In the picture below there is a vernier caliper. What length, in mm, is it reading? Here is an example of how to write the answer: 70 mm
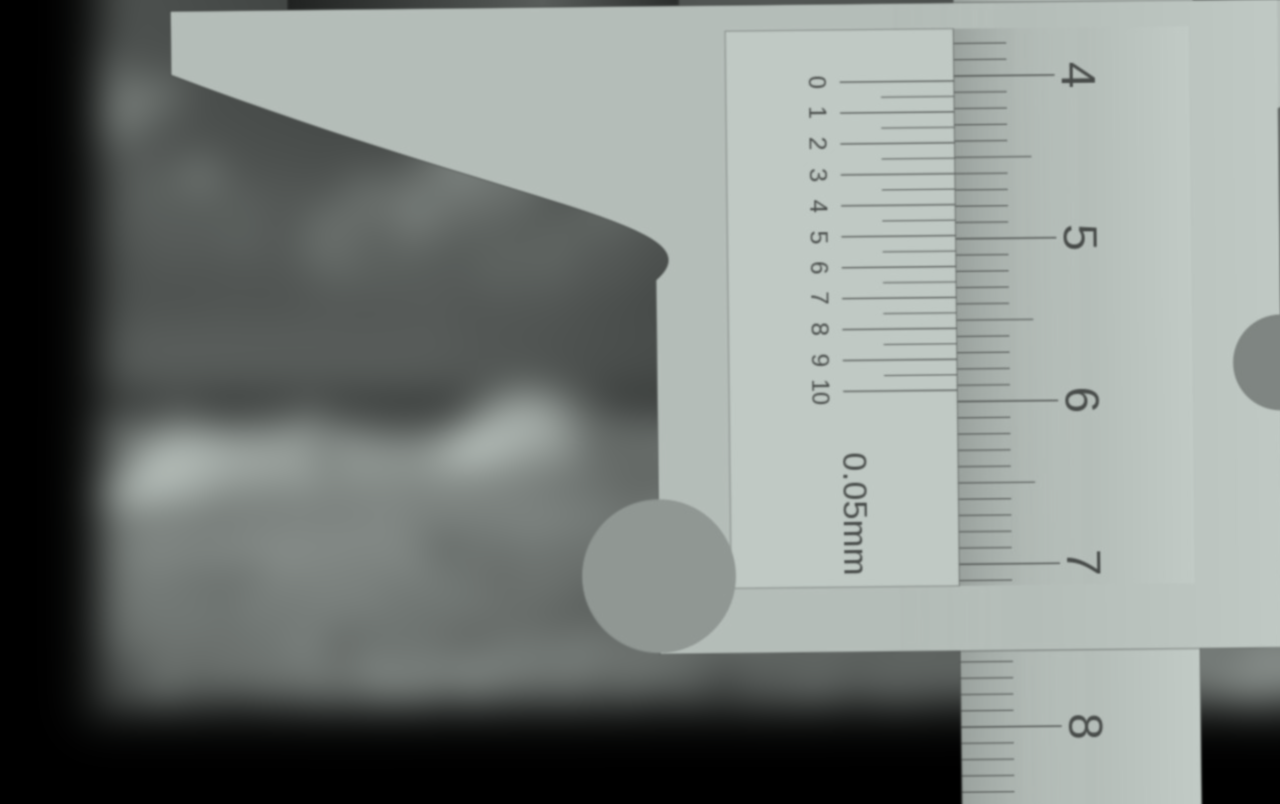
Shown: 40.3 mm
